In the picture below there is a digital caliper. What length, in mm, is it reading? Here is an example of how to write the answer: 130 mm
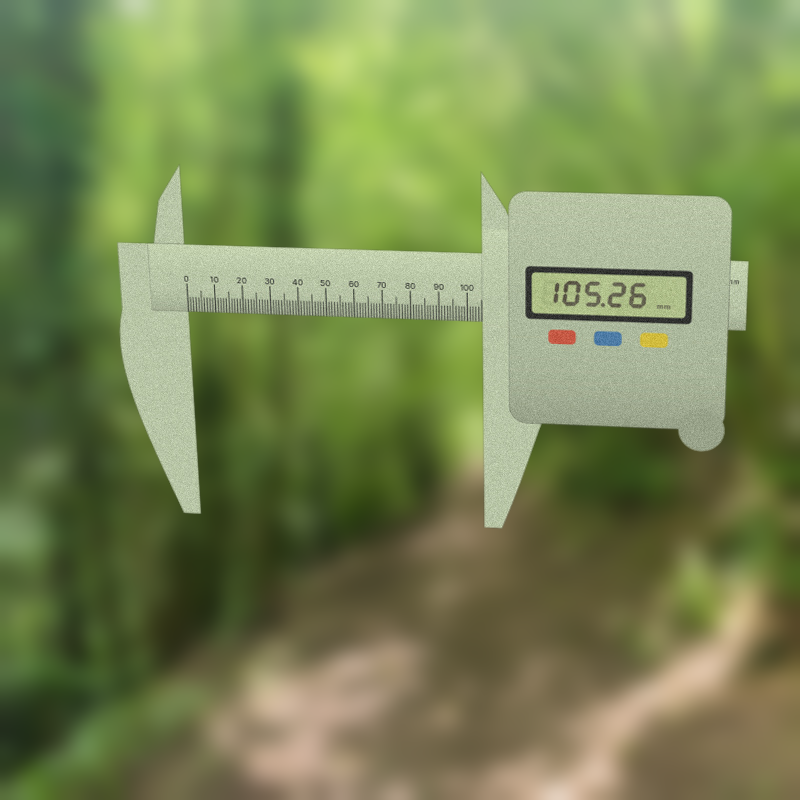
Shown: 105.26 mm
